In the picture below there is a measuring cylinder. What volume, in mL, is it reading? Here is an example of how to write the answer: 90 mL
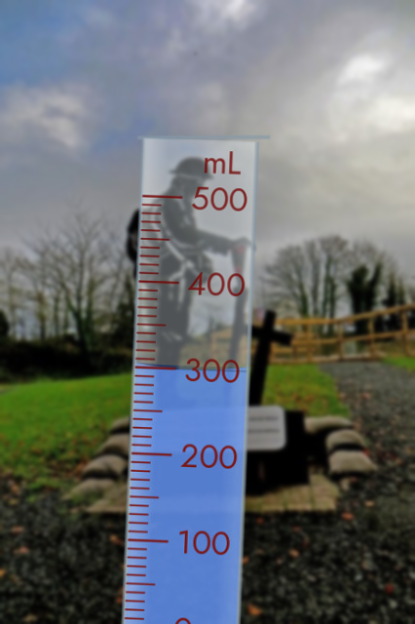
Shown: 300 mL
